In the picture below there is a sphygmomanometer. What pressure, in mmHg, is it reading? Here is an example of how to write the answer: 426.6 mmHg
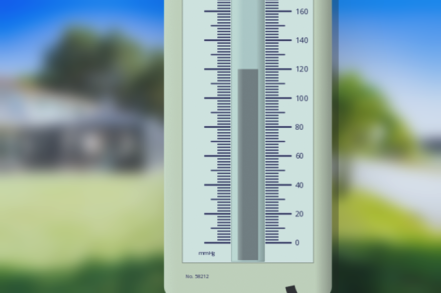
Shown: 120 mmHg
